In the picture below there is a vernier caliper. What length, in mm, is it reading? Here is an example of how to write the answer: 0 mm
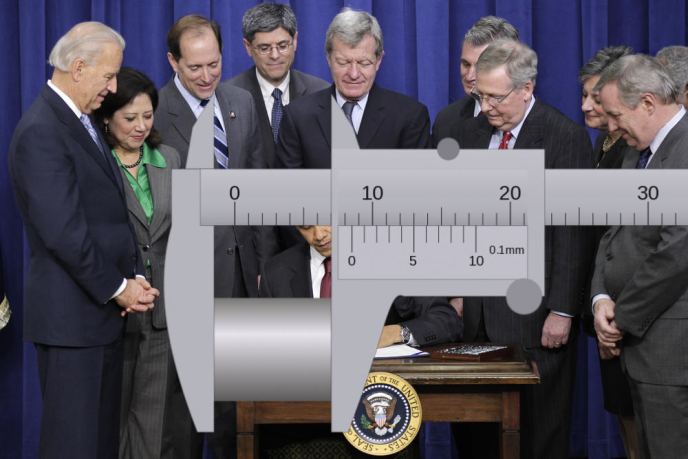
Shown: 8.5 mm
